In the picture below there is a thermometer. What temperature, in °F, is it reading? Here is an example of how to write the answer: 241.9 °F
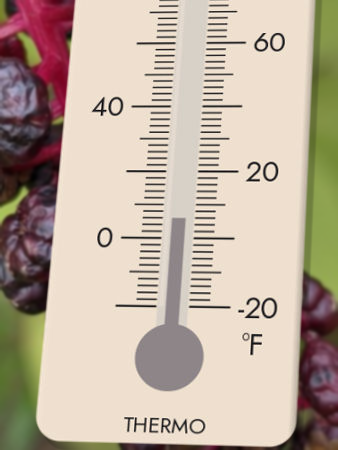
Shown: 6 °F
